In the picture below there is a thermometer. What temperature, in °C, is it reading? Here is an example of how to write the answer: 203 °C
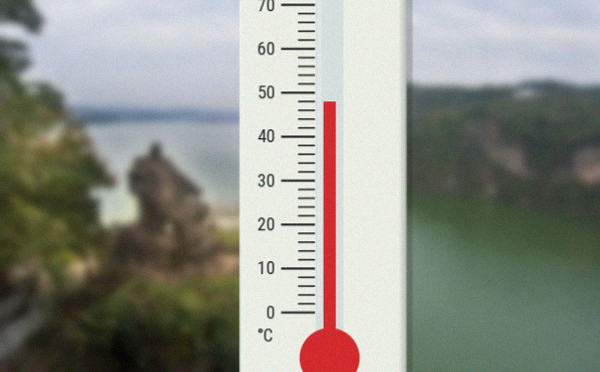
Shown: 48 °C
